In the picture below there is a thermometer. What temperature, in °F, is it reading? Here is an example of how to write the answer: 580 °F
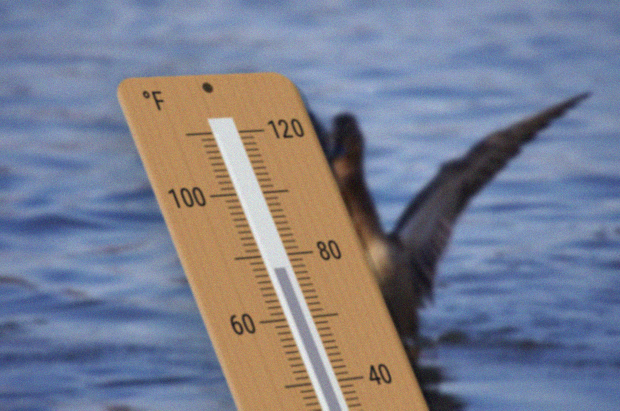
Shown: 76 °F
